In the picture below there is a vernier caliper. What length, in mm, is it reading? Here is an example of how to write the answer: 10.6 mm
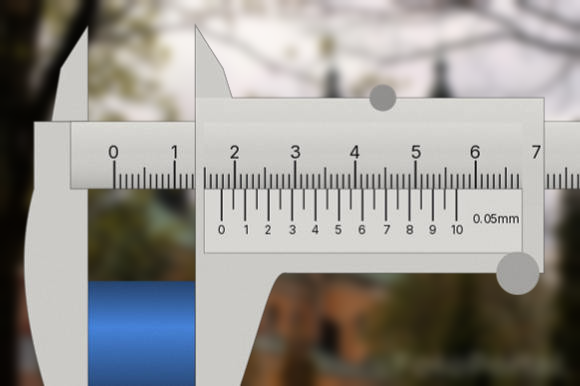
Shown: 17.8 mm
